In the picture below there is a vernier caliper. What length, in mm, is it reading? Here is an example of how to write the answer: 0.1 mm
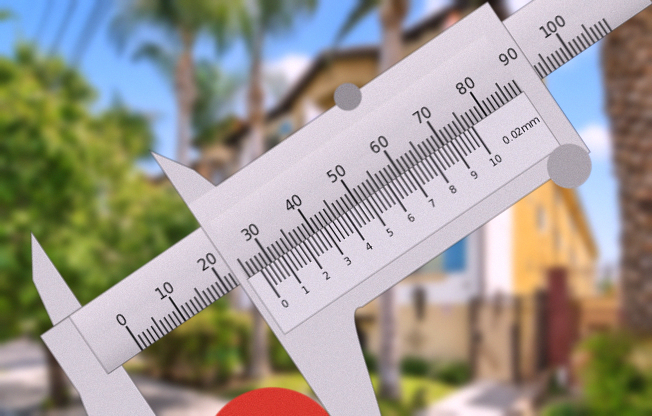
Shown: 27.5 mm
